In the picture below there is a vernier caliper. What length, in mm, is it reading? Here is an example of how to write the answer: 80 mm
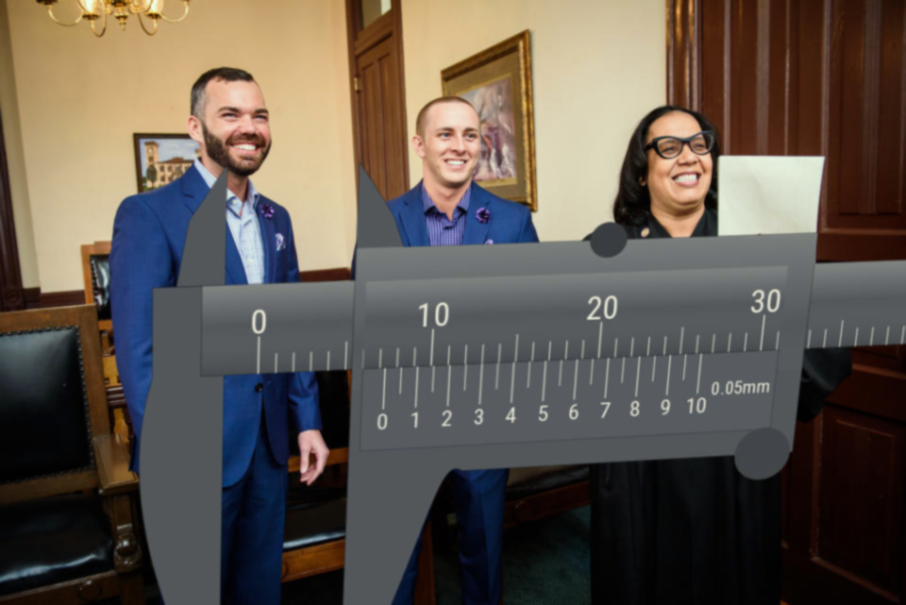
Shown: 7.3 mm
